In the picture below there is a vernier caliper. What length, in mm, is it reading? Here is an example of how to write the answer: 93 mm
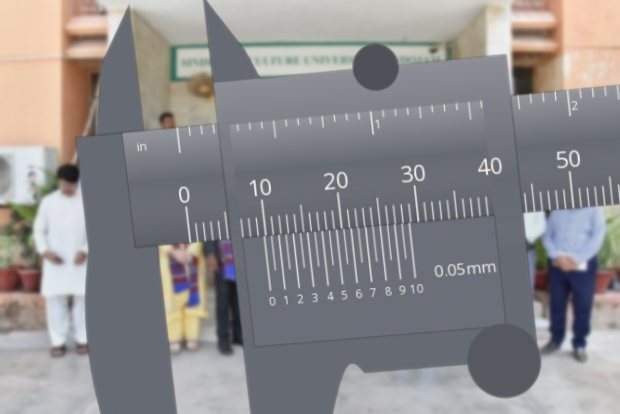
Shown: 9.8 mm
